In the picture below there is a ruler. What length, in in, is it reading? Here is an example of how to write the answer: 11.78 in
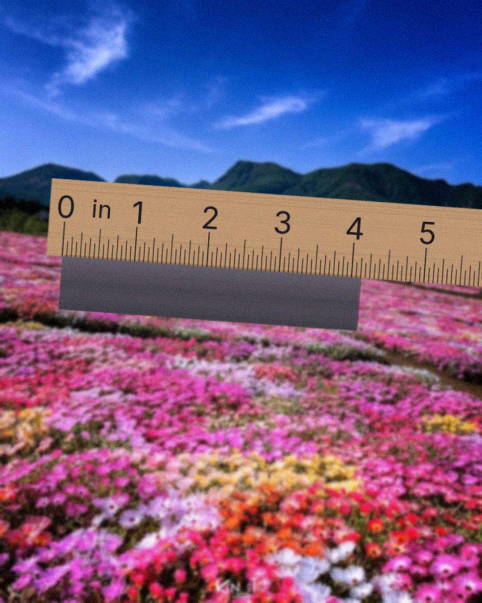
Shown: 4.125 in
